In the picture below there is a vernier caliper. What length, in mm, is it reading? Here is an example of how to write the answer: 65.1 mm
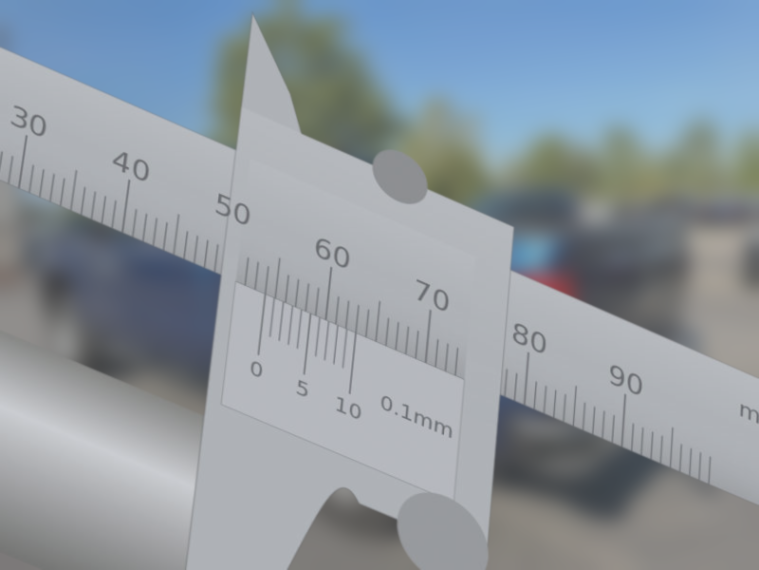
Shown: 54.0 mm
